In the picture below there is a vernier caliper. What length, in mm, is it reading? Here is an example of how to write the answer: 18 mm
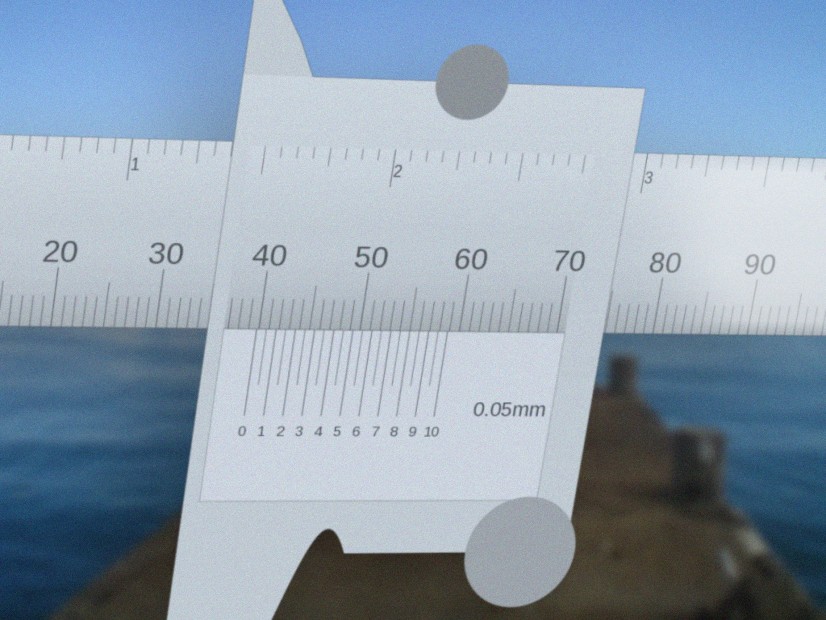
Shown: 39.8 mm
